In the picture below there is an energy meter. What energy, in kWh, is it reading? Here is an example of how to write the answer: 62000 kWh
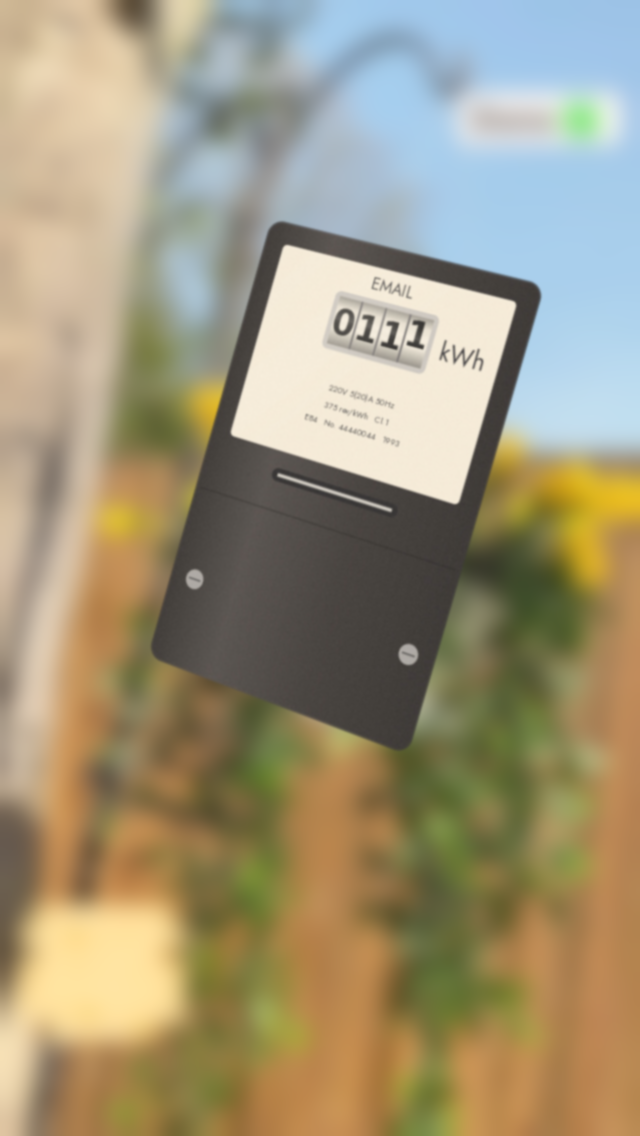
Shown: 111 kWh
